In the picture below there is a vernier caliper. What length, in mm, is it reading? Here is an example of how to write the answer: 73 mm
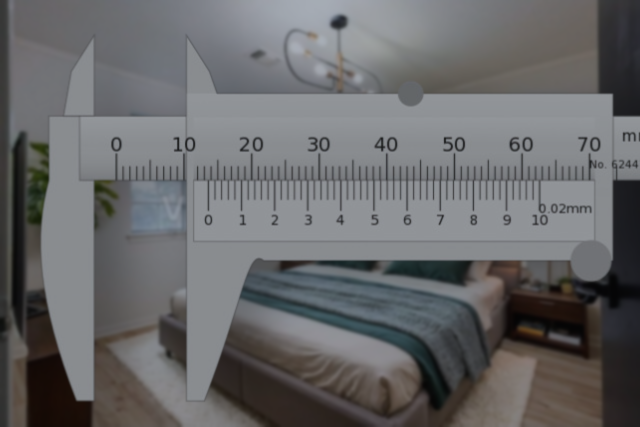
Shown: 13.6 mm
